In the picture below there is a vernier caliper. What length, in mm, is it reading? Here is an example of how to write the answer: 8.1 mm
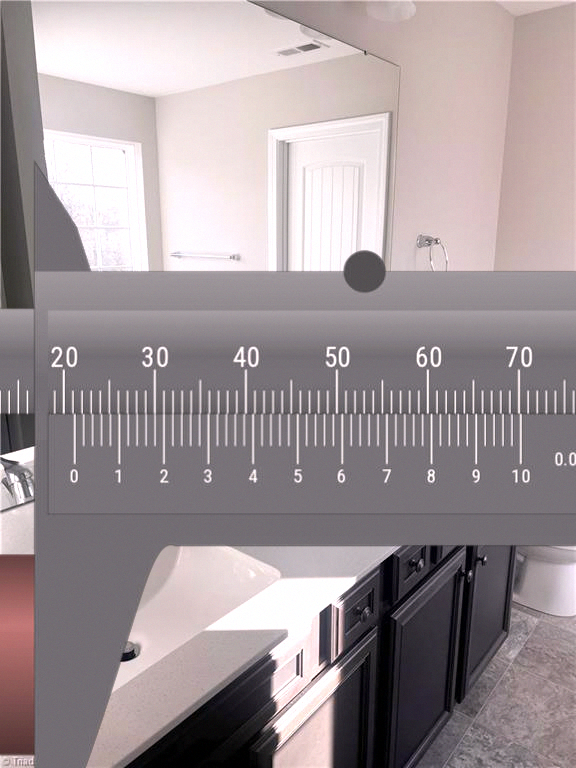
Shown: 21.2 mm
